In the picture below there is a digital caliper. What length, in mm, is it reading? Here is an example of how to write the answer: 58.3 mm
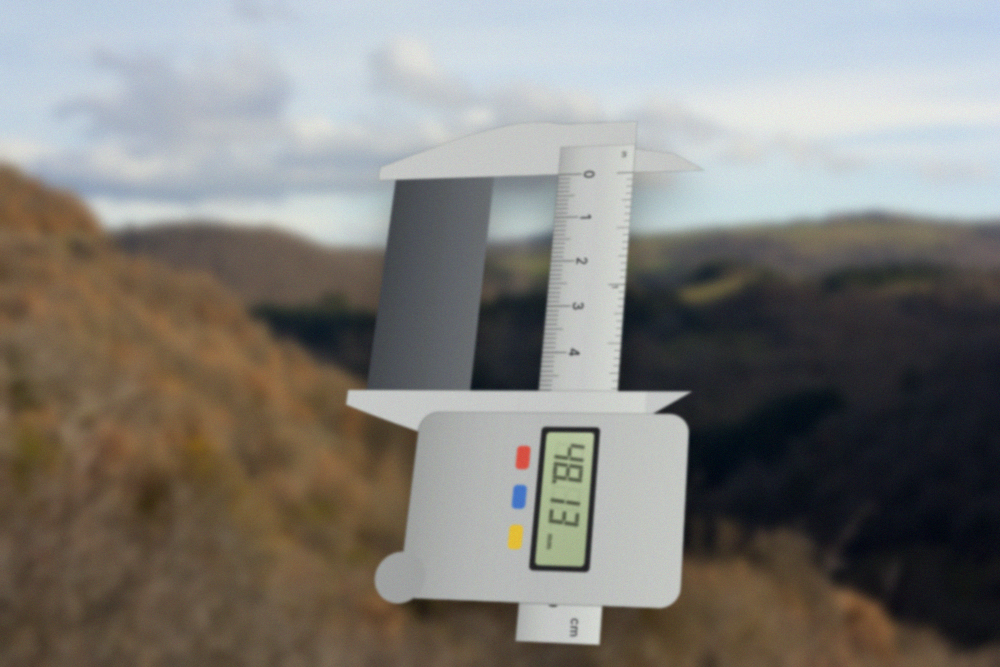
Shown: 48.13 mm
